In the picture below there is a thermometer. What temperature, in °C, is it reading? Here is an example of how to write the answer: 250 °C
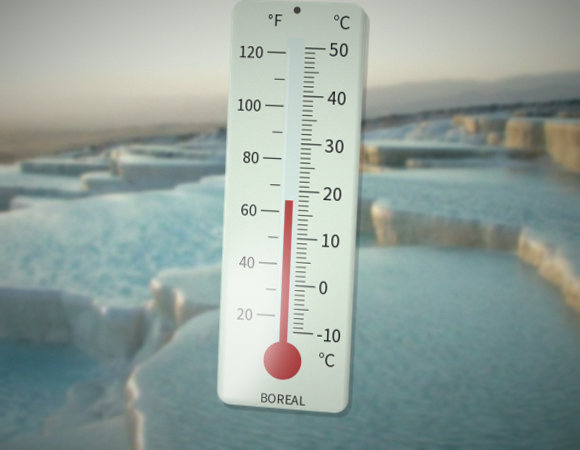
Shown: 18 °C
